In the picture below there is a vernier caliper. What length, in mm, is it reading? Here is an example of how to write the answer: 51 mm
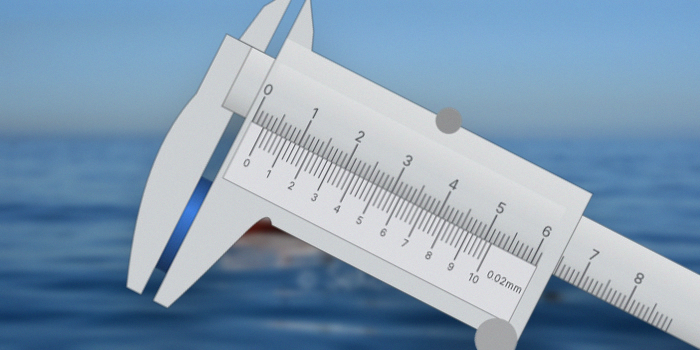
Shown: 2.5 mm
